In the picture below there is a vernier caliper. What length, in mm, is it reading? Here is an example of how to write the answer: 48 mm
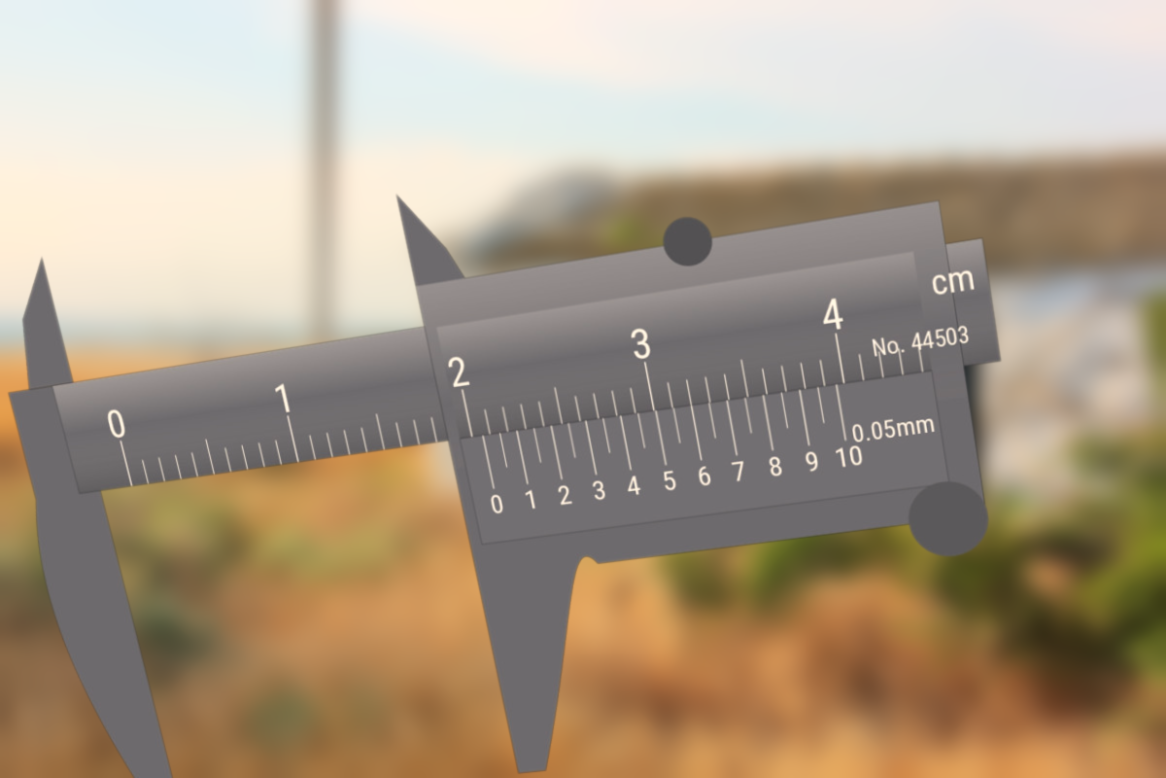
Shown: 20.6 mm
